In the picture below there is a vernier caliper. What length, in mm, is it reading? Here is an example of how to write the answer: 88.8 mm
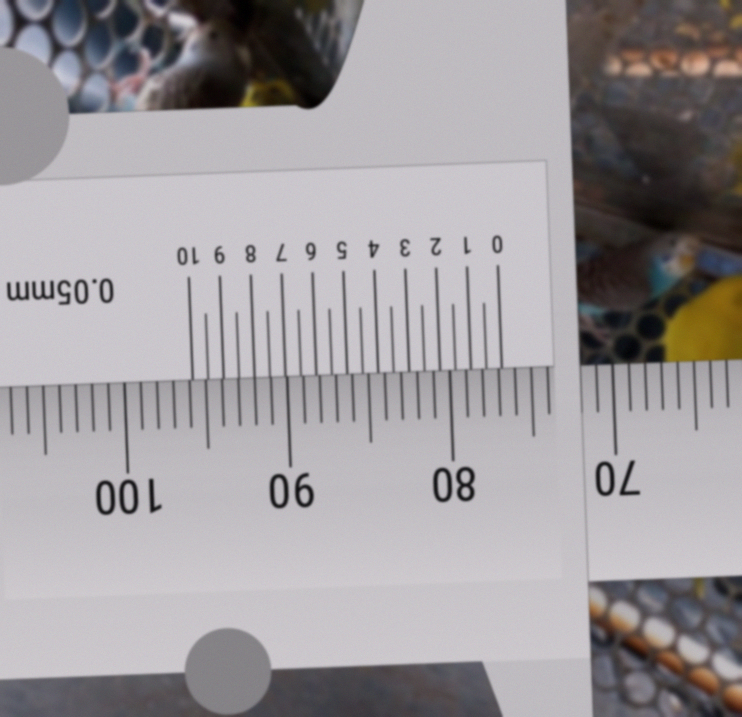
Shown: 76.8 mm
